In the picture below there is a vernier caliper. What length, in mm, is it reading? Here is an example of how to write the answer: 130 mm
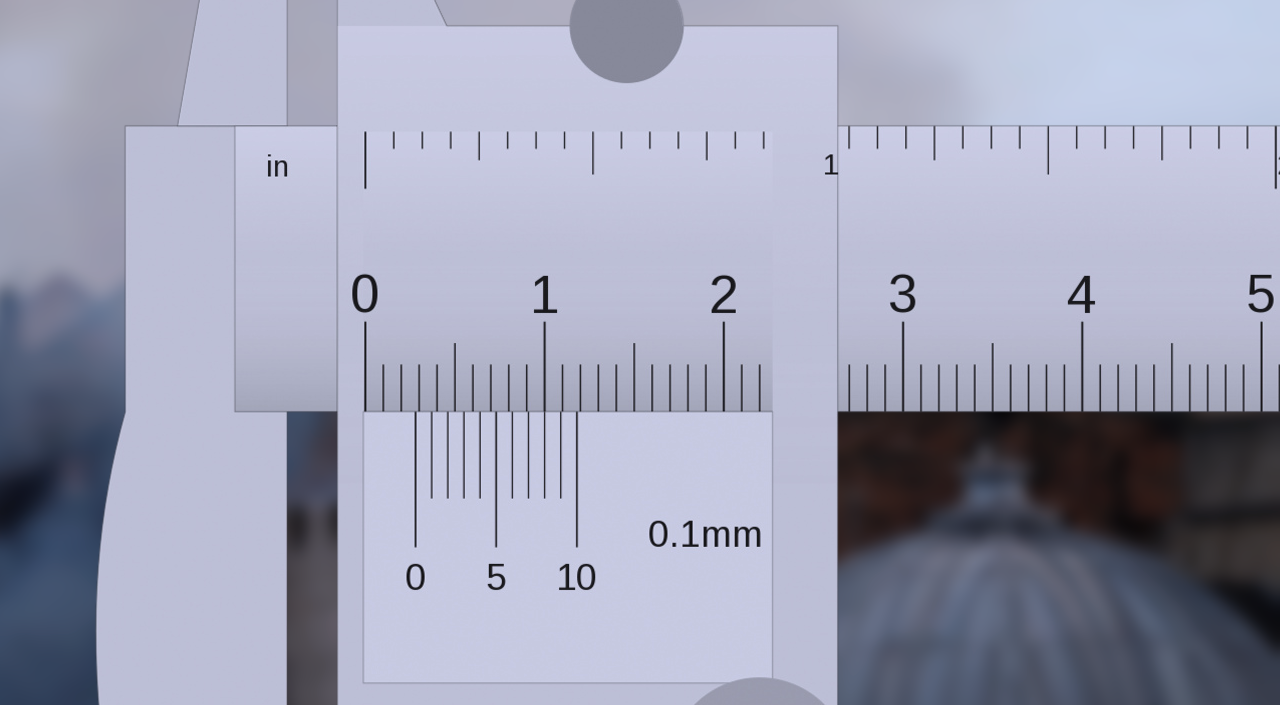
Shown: 2.8 mm
